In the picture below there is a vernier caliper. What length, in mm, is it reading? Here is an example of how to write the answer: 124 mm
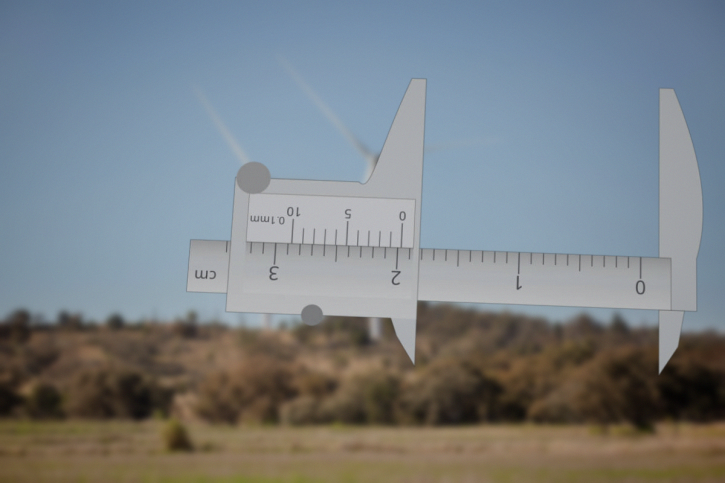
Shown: 19.7 mm
